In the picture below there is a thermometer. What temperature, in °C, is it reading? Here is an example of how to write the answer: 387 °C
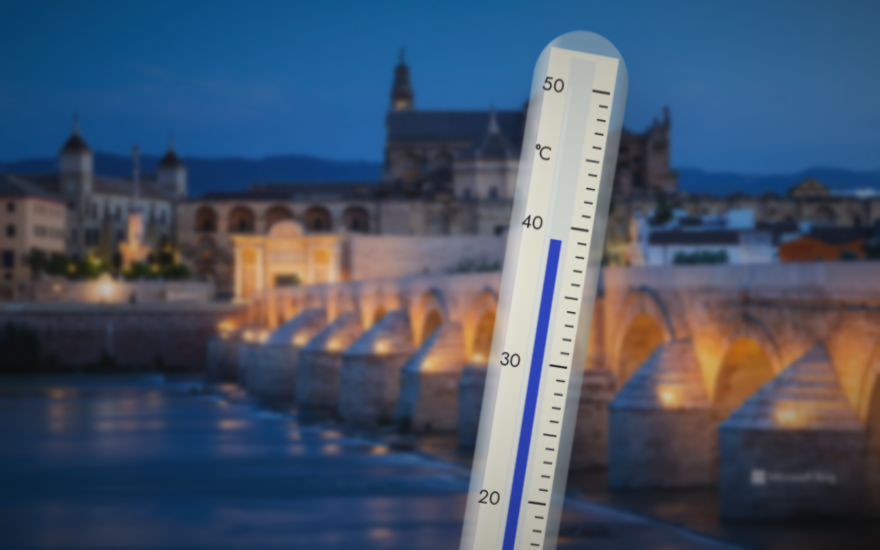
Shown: 39 °C
